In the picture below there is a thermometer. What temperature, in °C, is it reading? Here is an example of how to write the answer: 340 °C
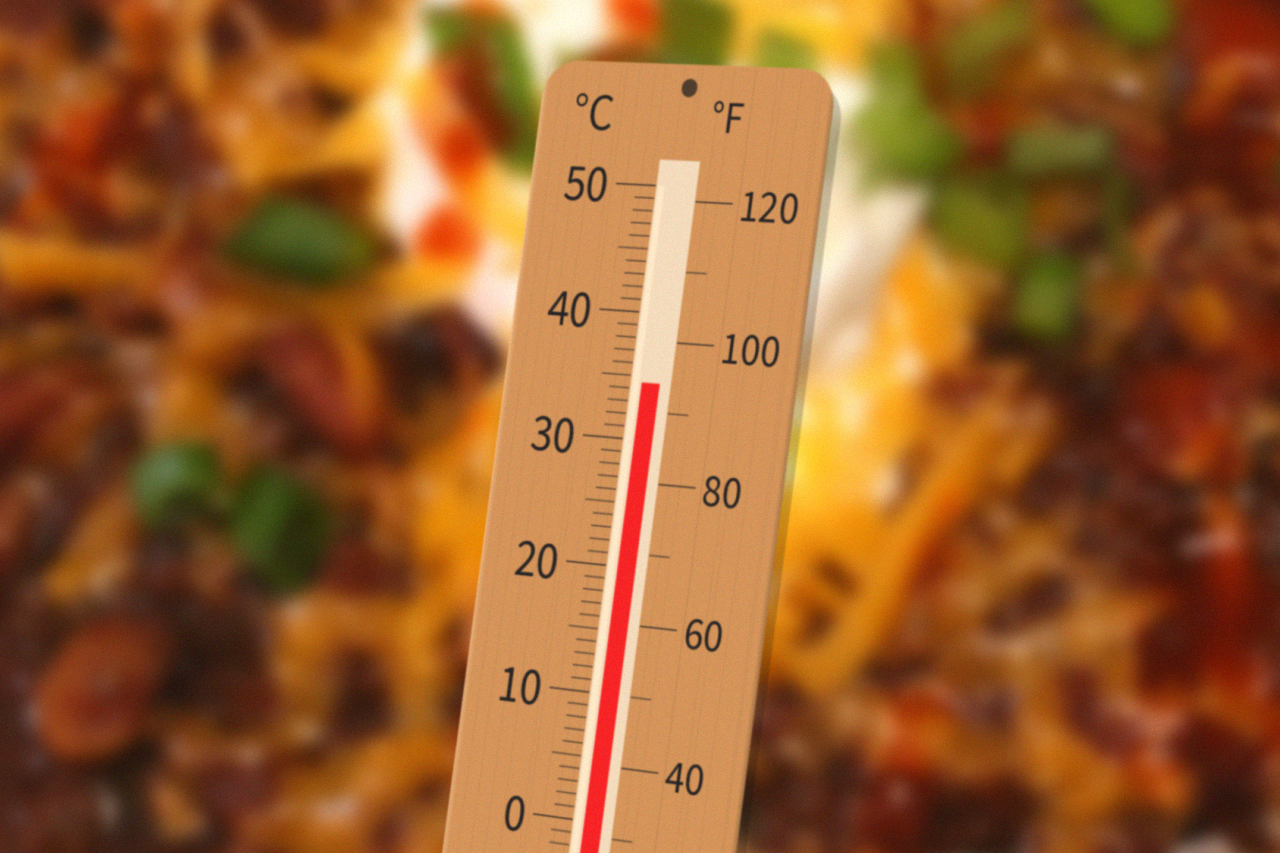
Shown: 34.5 °C
